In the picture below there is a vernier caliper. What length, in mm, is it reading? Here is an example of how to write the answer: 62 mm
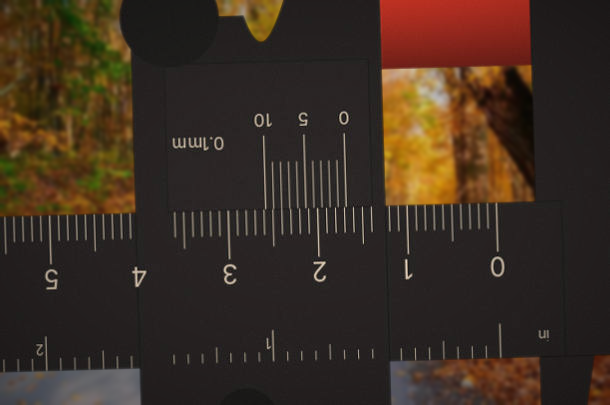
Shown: 16.8 mm
